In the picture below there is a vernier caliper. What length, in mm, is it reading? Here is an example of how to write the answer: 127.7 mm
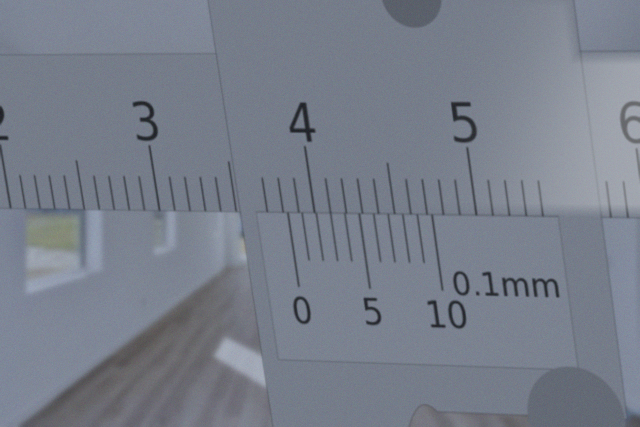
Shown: 38.3 mm
